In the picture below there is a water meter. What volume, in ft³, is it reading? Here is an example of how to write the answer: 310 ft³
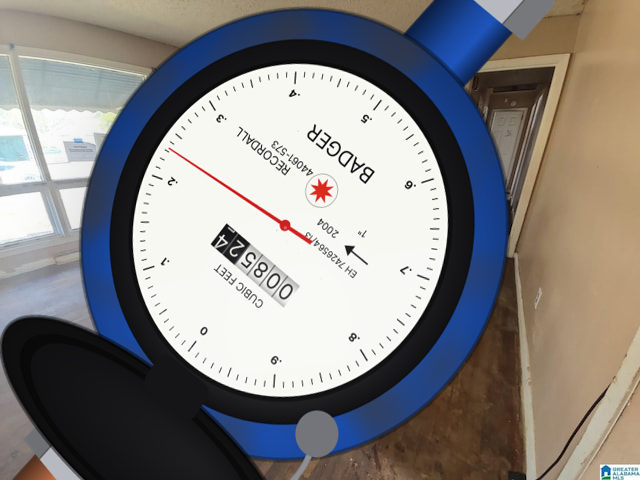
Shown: 8524.23 ft³
